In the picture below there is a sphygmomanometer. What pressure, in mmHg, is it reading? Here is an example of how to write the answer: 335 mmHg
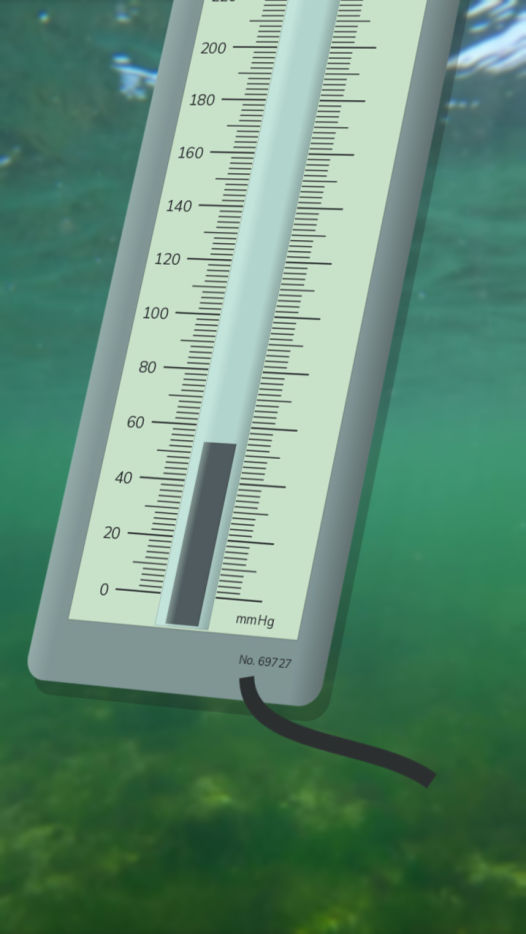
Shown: 54 mmHg
